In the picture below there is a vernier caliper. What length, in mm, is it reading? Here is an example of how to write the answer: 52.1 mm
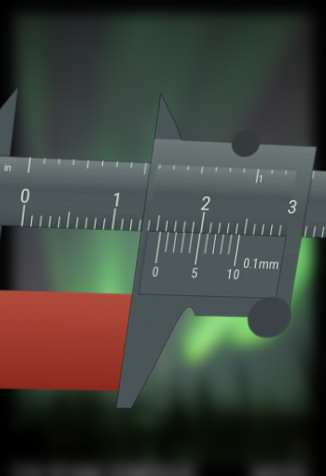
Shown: 15.4 mm
